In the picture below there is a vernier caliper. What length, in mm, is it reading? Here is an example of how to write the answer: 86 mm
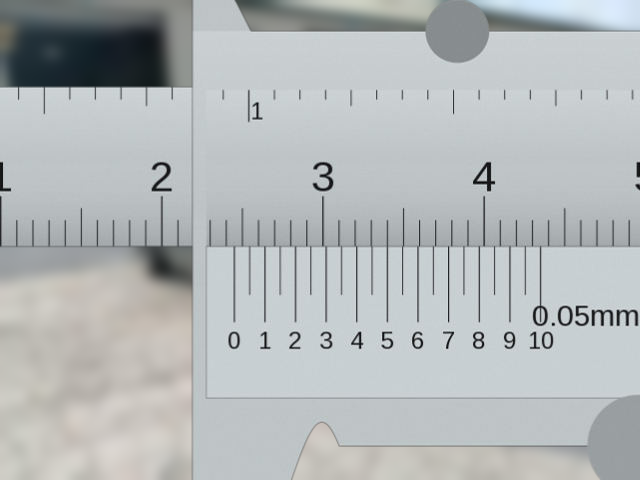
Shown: 24.5 mm
